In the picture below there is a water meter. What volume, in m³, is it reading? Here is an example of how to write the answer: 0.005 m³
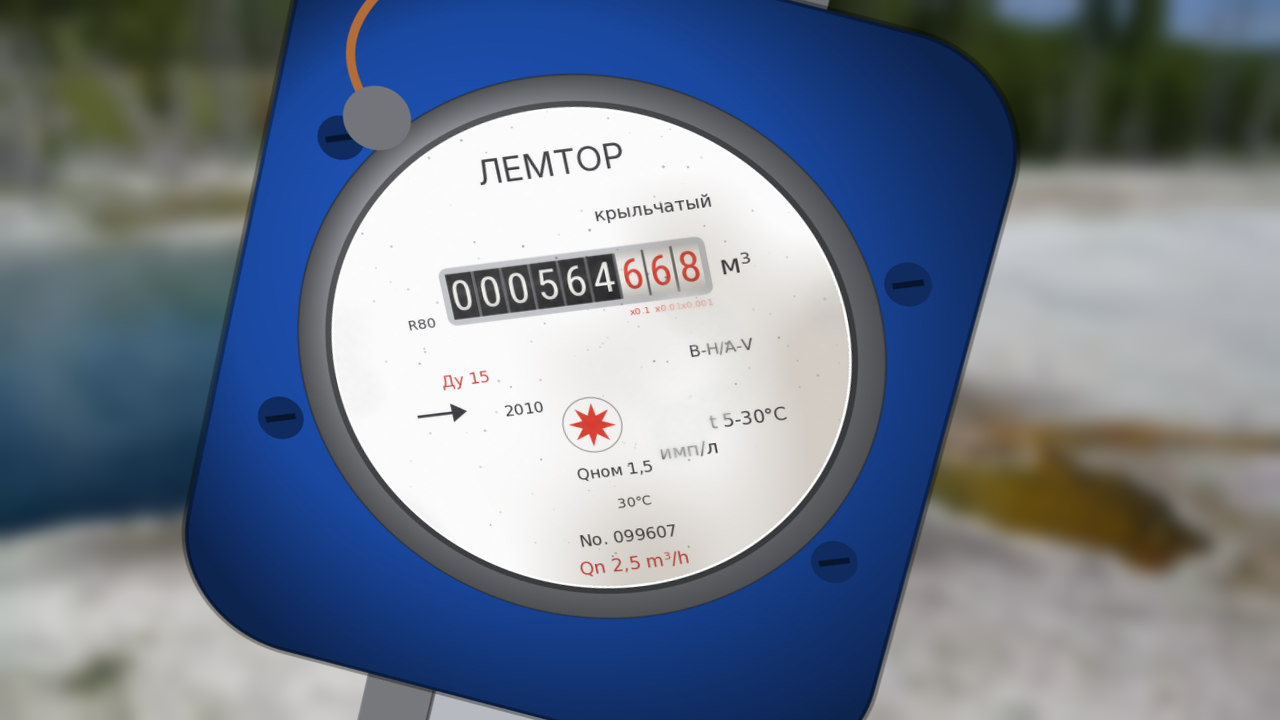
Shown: 564.668 m³
